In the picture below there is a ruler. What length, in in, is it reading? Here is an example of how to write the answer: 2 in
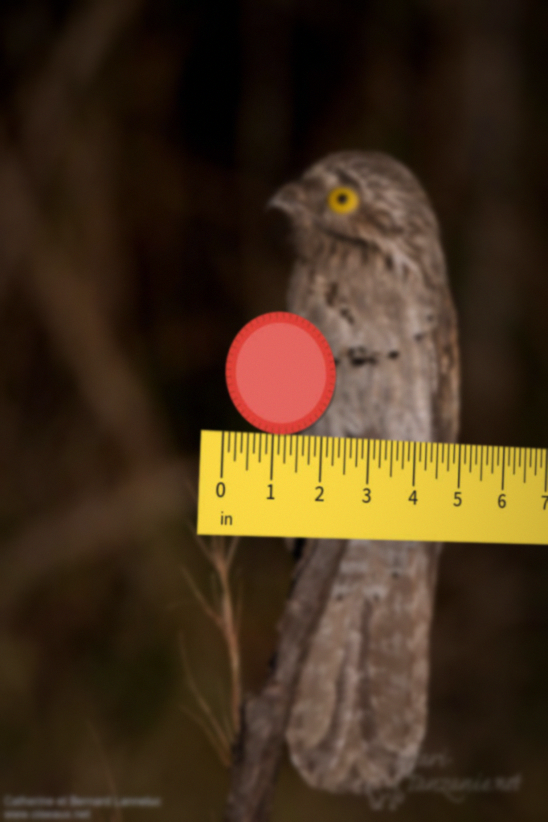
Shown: 2.25 in
